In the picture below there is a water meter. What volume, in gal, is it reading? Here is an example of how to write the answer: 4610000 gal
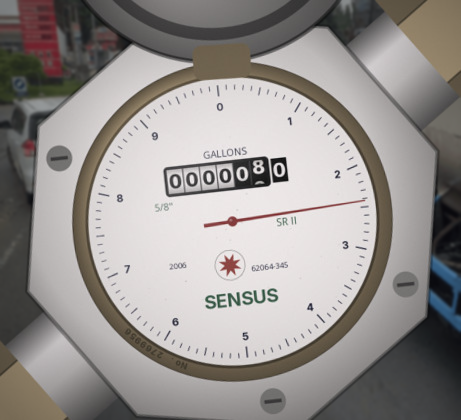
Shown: 82.4 gal
